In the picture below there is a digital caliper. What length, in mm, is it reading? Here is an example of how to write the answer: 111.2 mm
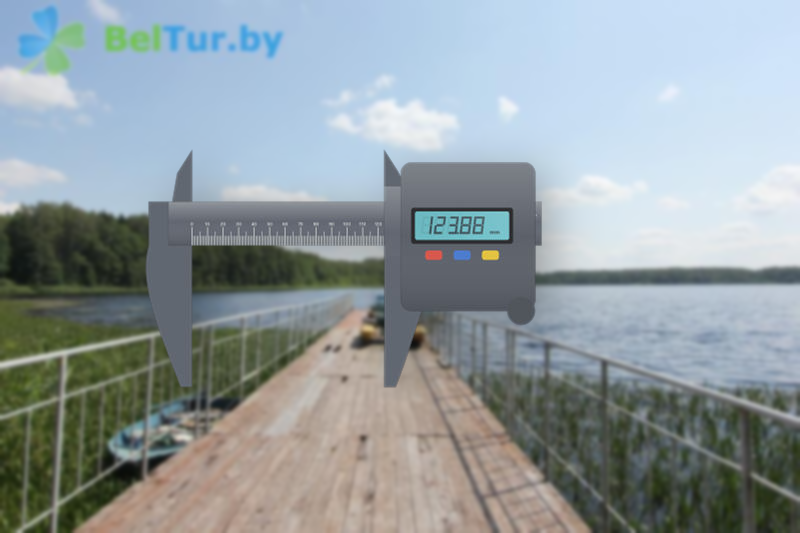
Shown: 123.88 mm
